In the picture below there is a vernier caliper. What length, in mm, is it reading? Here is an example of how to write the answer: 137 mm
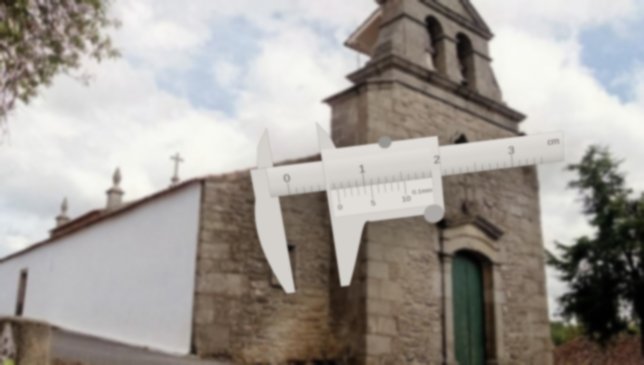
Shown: 6.4 mm
